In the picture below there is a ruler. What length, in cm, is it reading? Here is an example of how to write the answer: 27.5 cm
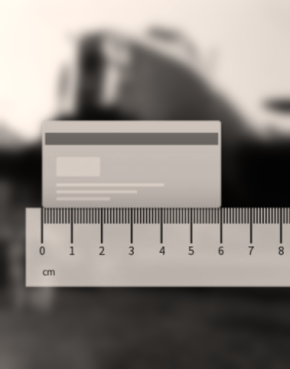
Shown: 6 cm
